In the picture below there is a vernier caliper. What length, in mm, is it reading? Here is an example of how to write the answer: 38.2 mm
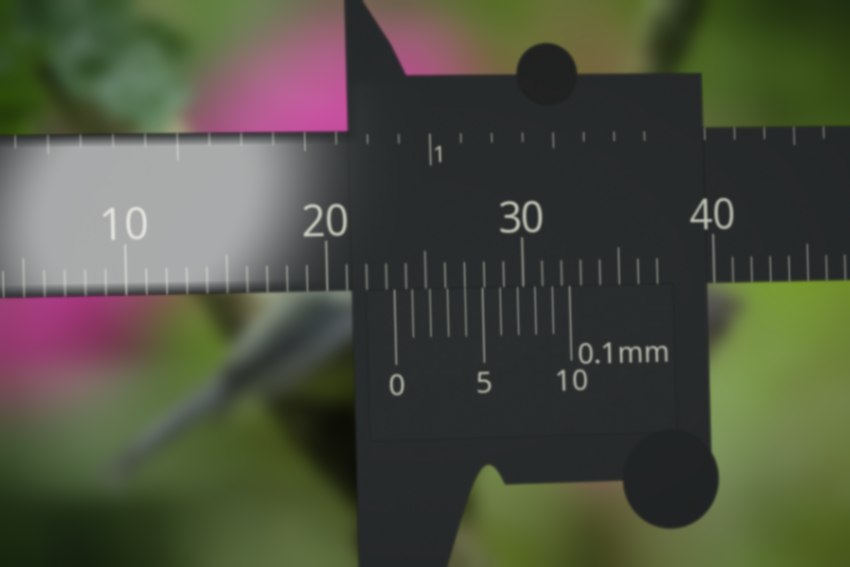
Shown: 23.4 mm
